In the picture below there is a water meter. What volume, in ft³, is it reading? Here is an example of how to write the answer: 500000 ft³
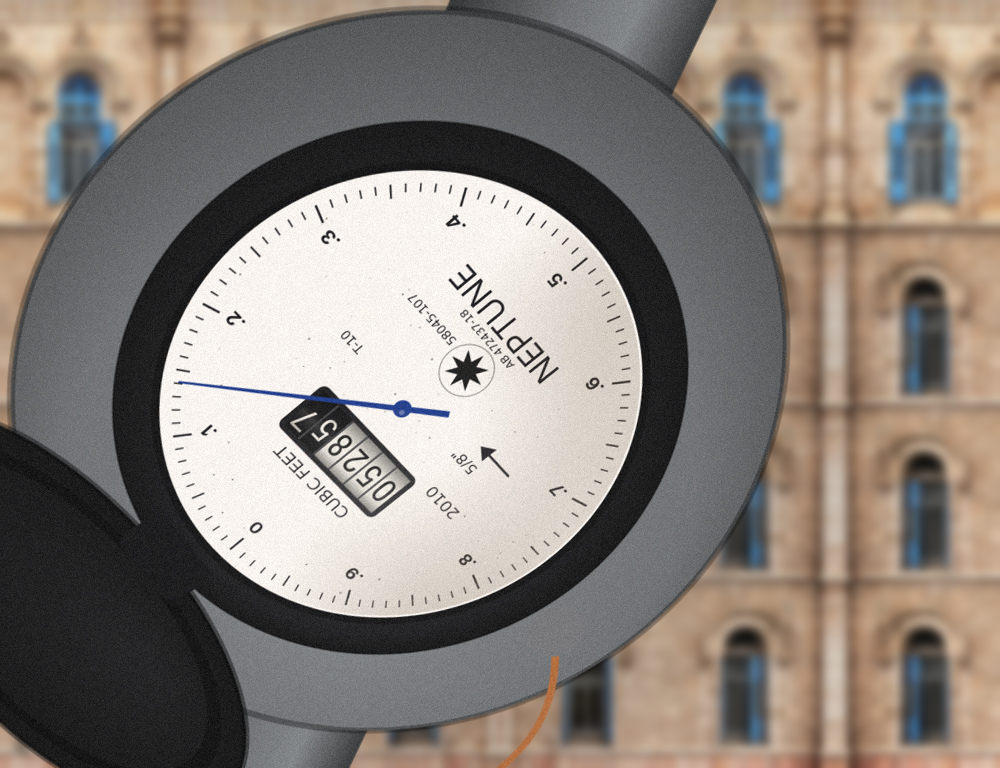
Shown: 52857.14 ft³
